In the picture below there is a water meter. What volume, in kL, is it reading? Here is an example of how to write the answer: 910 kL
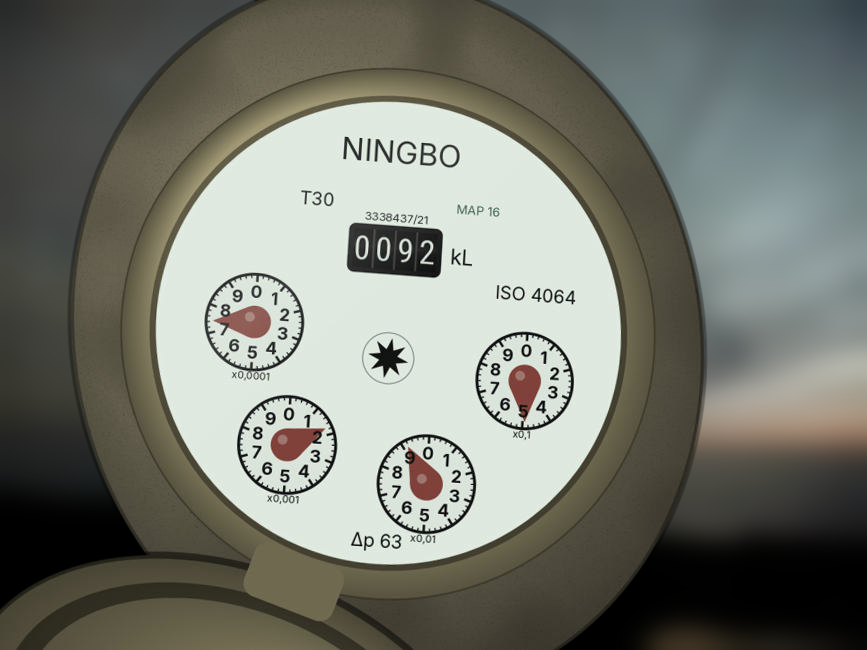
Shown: 92.4917 kL
